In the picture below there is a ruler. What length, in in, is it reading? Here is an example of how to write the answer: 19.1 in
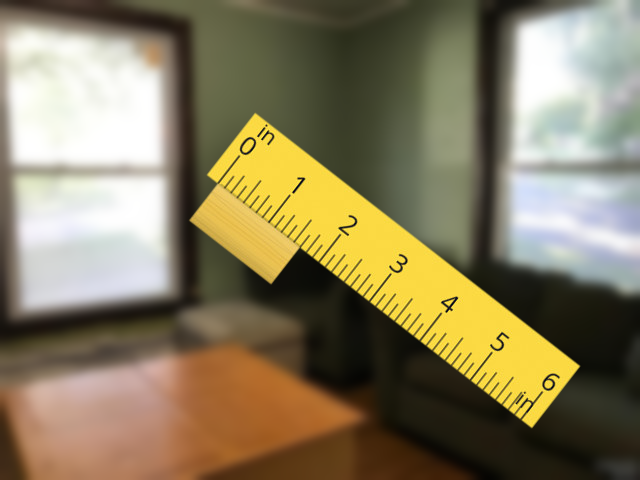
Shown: 1.625 in
